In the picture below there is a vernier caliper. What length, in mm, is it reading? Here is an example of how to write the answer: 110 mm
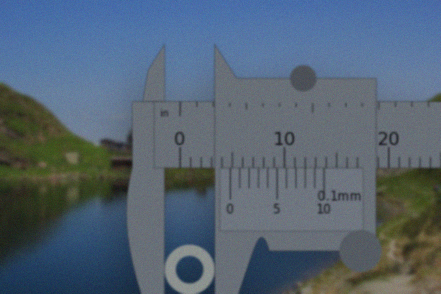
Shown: 4.8 mm
